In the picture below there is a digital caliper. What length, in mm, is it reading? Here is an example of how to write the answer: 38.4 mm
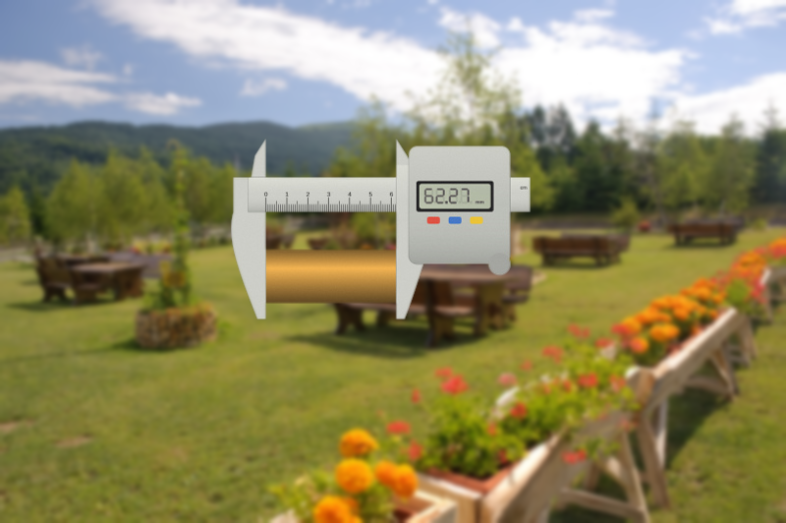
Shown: 62.27 mm
